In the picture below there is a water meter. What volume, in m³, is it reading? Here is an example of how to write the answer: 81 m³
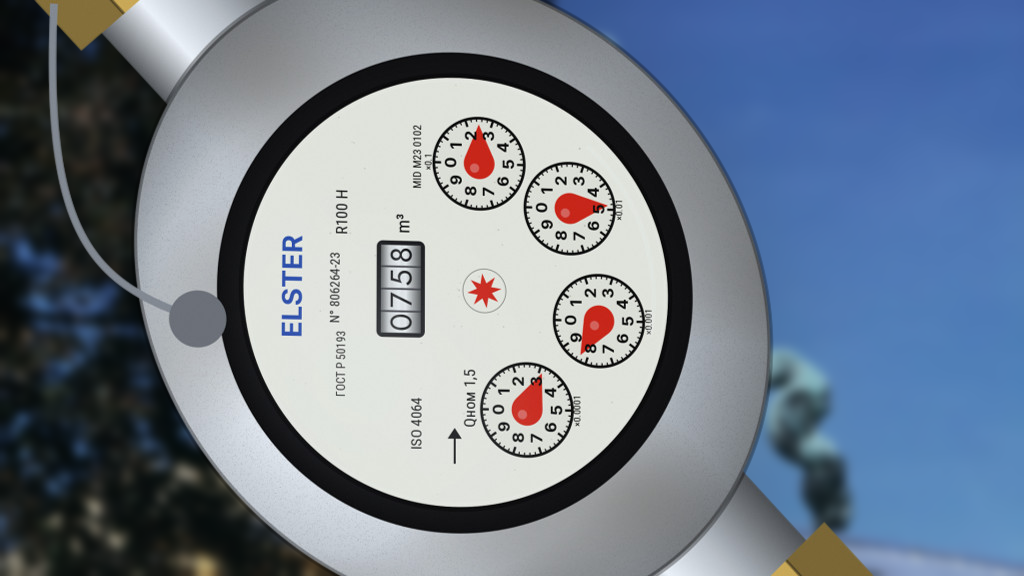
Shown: 758.2483 m³
